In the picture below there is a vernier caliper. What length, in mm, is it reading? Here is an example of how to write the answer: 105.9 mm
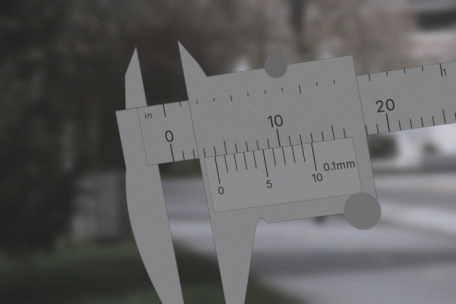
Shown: 3.9 mm
